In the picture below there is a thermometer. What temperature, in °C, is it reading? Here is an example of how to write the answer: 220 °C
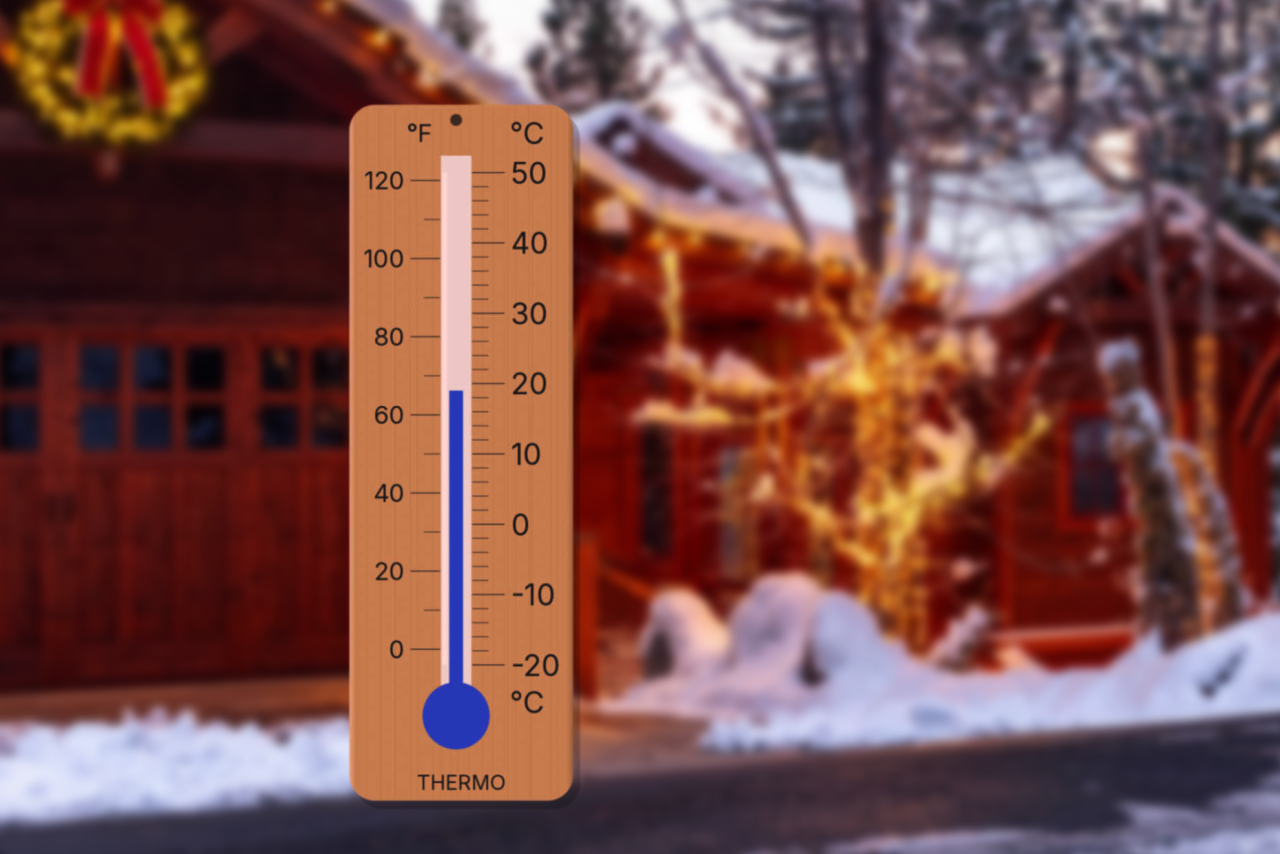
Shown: 19 °C
